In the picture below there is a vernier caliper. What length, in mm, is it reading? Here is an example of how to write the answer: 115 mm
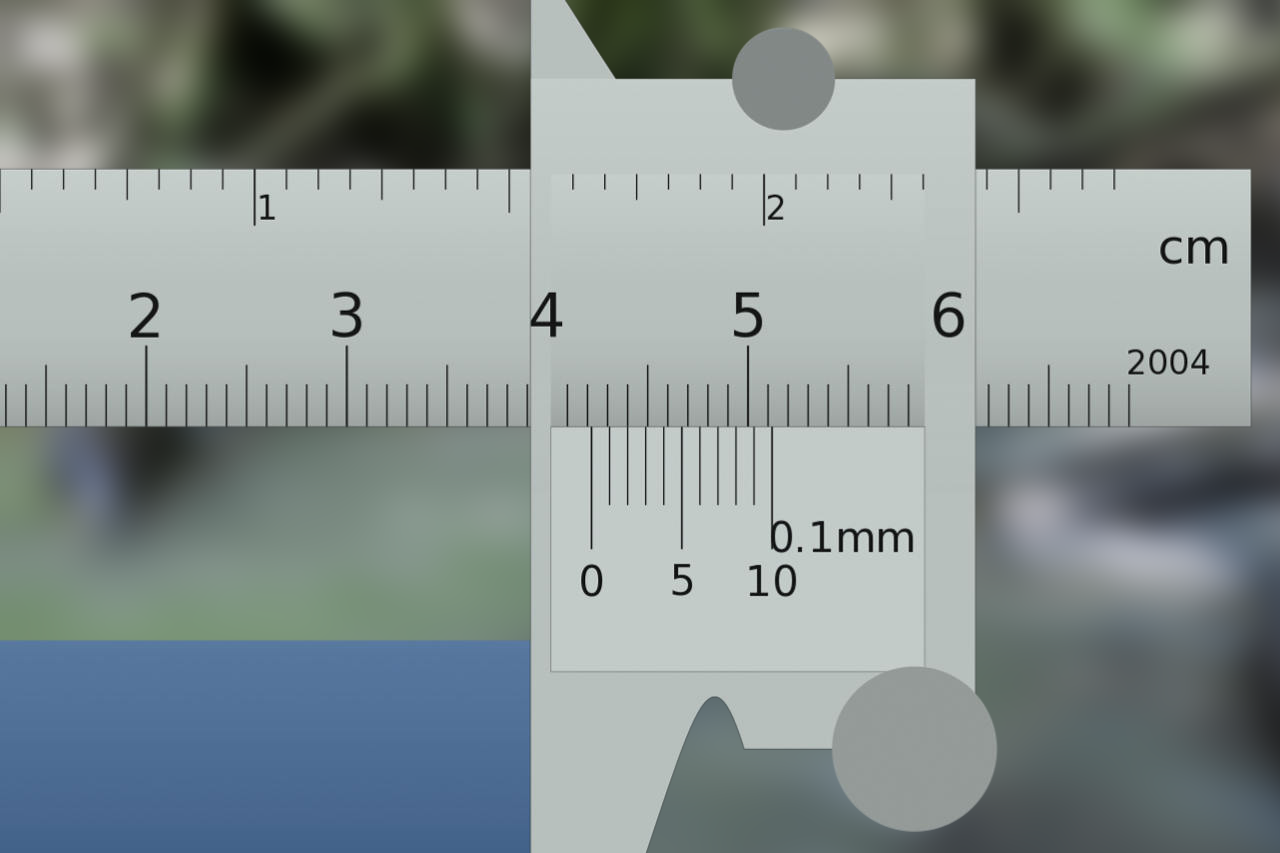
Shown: 42.2 mm
